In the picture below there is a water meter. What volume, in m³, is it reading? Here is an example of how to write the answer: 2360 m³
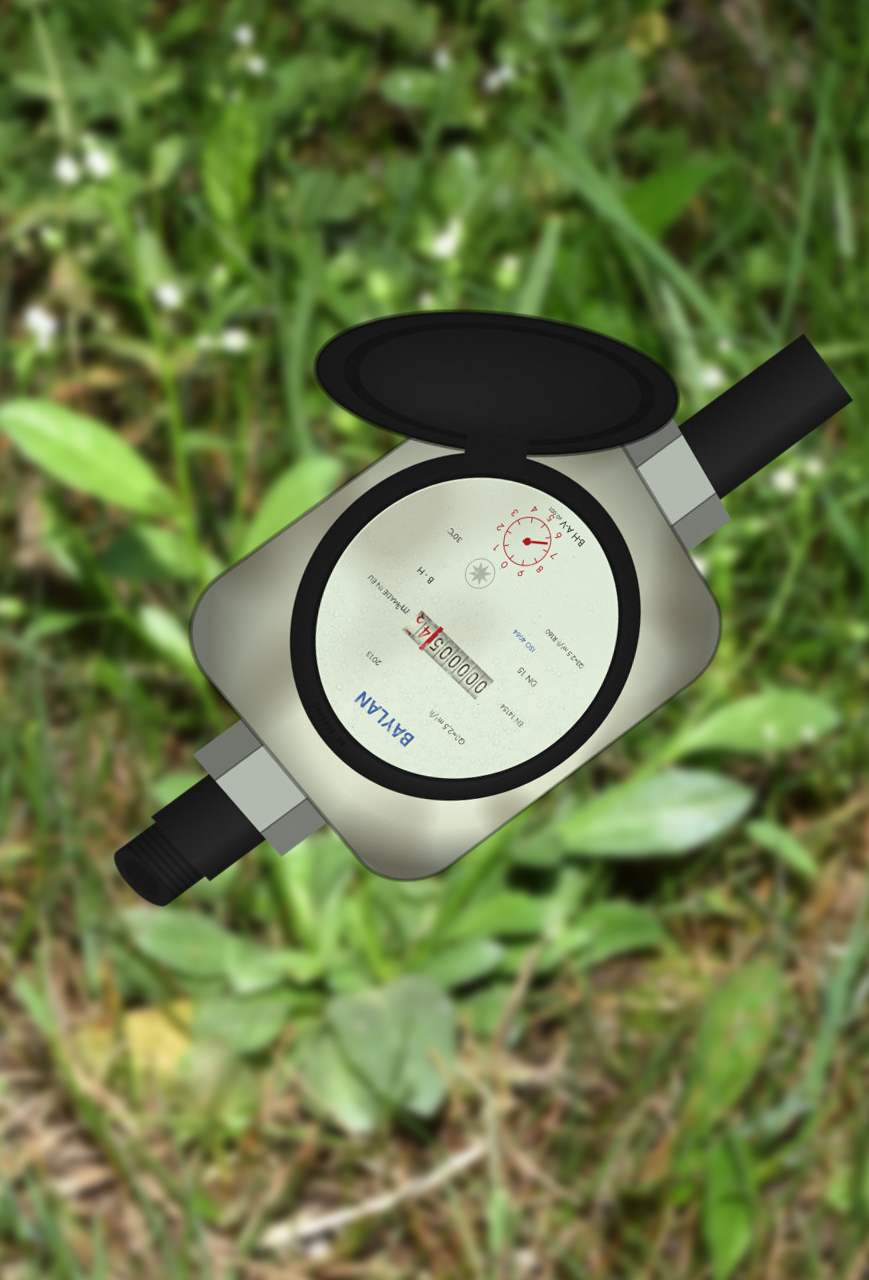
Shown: 5.426 m³
